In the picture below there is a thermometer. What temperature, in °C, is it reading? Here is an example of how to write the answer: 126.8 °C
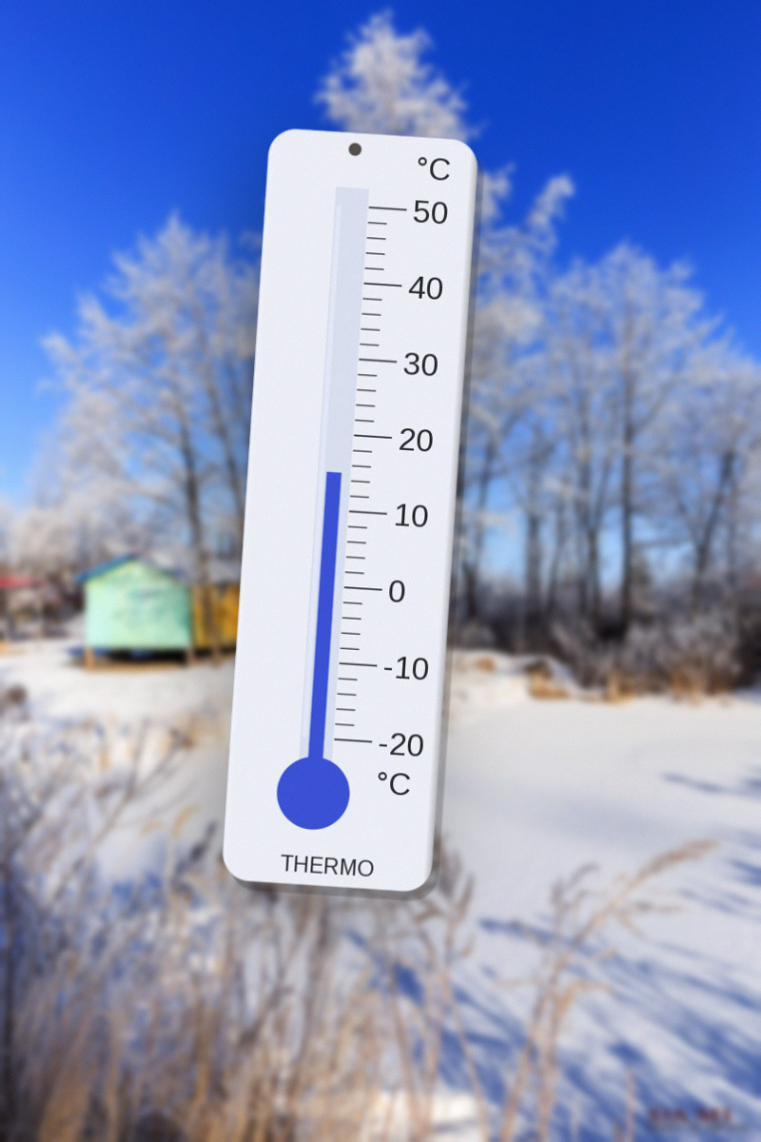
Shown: 15 °C
